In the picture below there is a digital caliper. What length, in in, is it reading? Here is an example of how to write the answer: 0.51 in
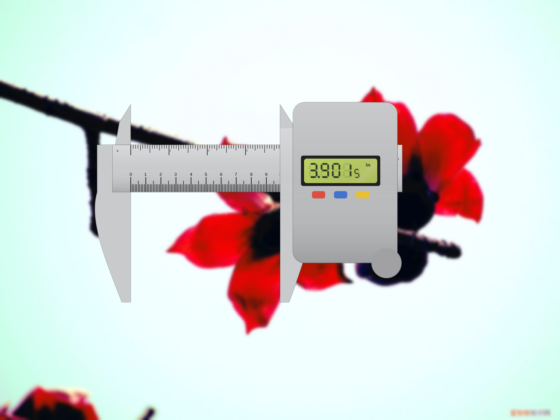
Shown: 3.9015 in
